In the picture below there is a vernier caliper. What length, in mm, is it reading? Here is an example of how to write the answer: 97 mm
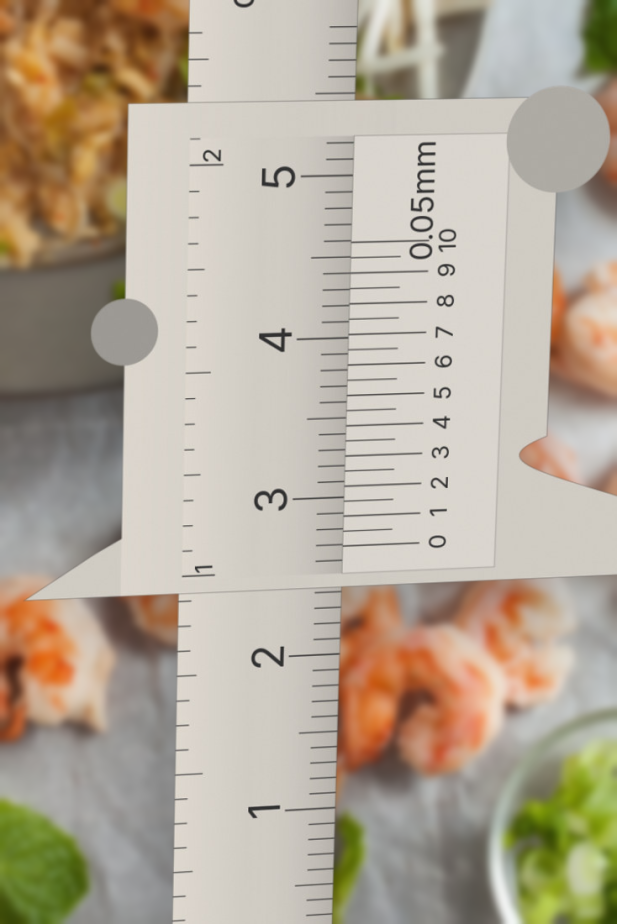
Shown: 26.9 mm
